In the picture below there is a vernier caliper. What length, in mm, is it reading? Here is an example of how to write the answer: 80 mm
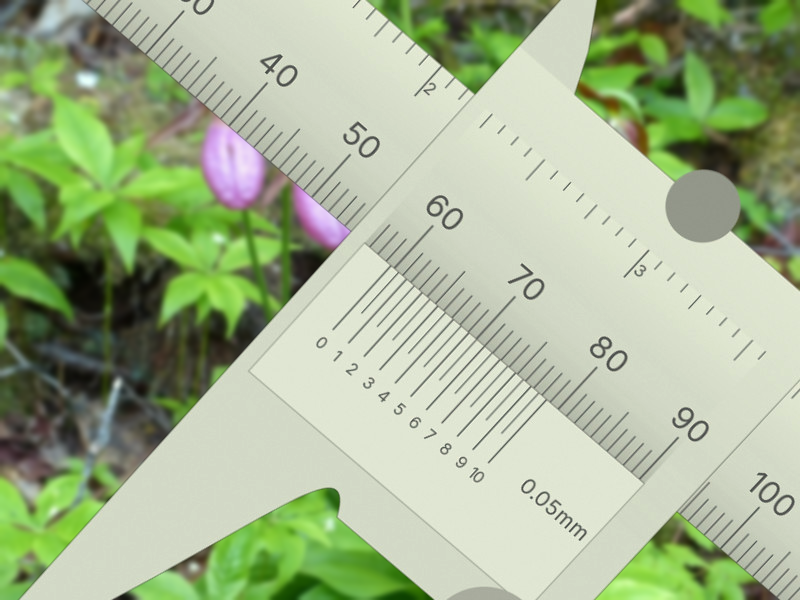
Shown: 59.6 mm
